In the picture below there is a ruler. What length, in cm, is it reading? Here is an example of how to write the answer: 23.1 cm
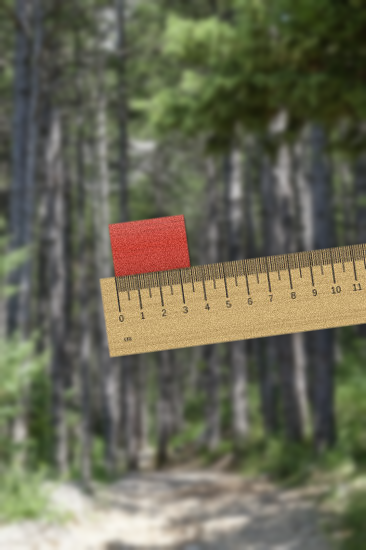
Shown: 3.5 cm
